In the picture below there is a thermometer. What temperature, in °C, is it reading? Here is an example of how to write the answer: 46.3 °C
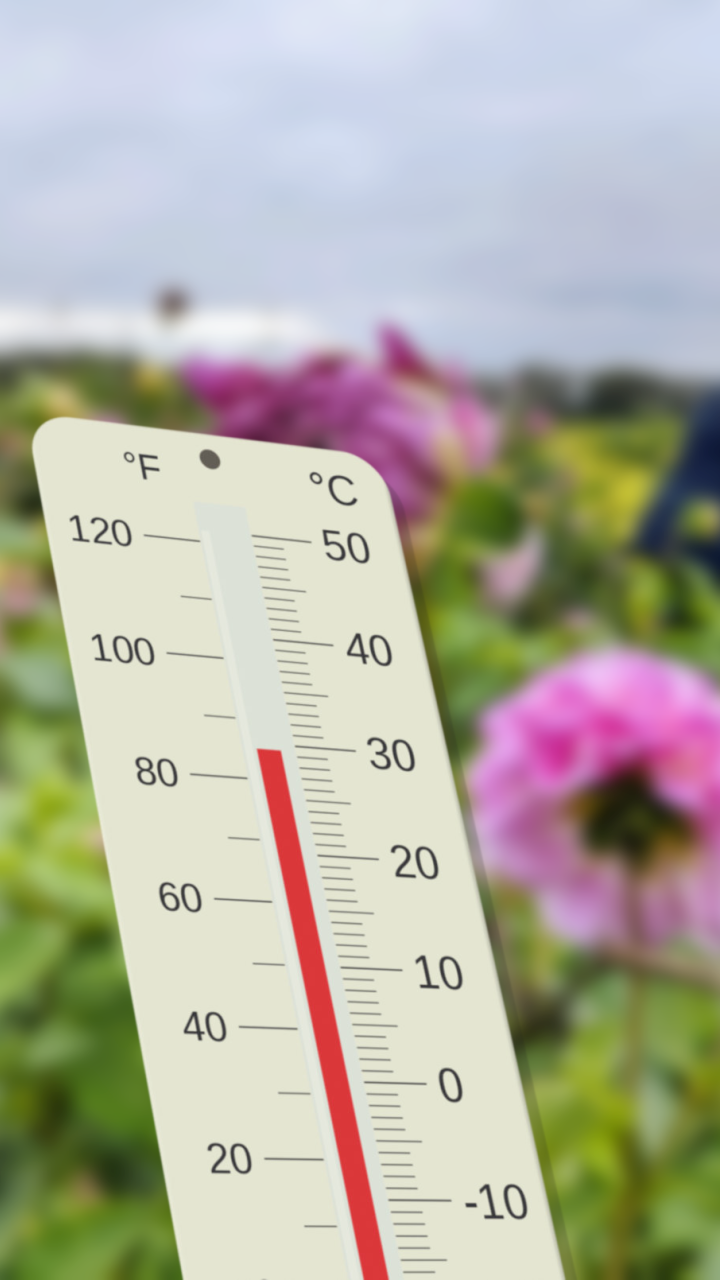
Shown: 29.5 °C
